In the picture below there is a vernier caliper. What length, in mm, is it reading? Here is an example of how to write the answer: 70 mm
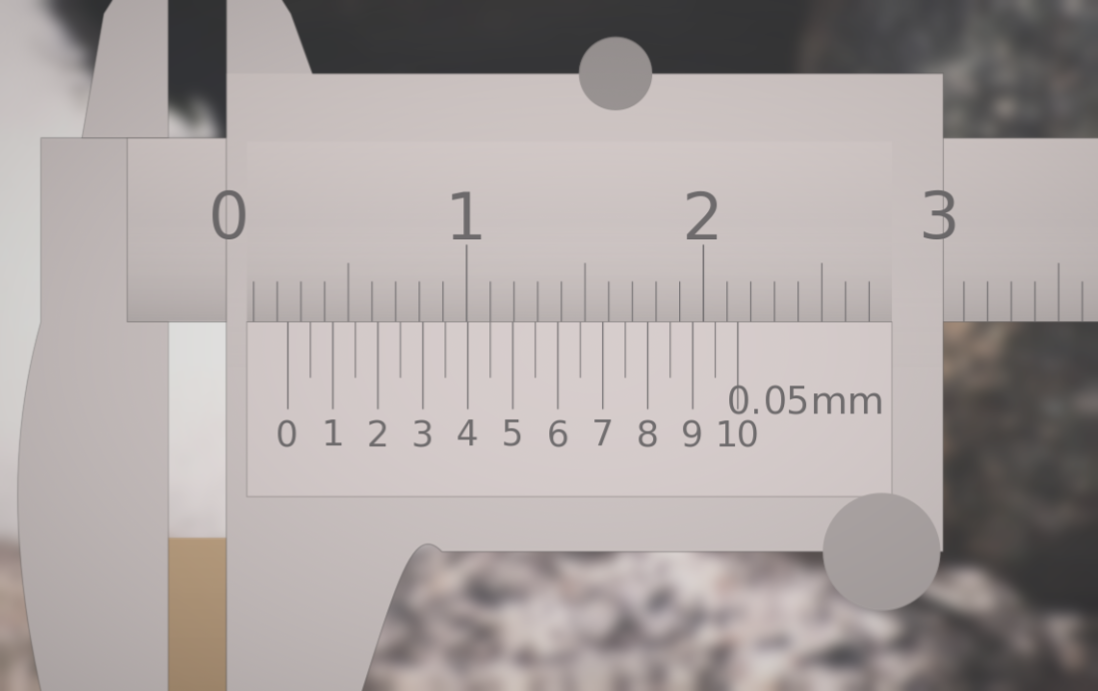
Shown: 2.45 mm
